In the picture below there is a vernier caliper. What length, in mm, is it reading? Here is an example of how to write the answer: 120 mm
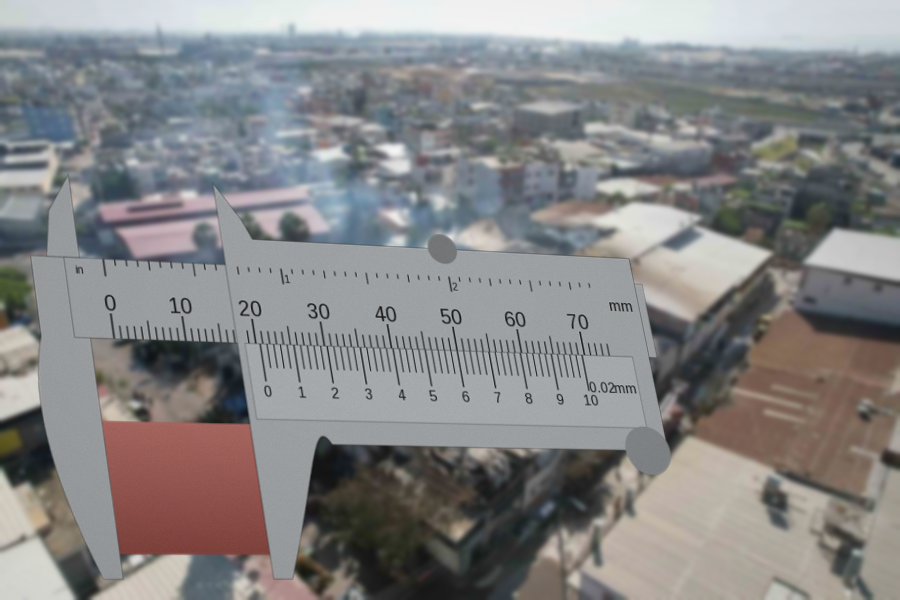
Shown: 20.6 mm
